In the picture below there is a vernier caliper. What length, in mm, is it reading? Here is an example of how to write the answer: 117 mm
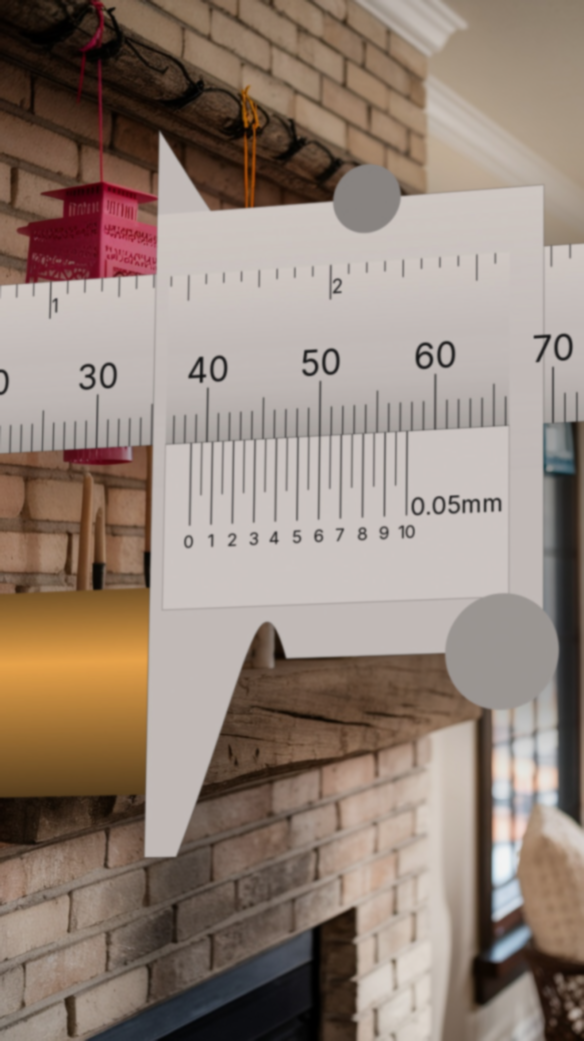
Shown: 38.6 mm
